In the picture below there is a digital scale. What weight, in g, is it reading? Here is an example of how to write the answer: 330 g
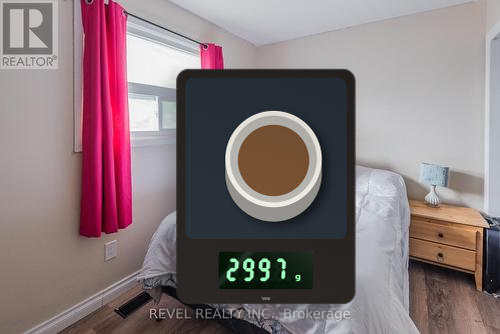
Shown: 2997 g
